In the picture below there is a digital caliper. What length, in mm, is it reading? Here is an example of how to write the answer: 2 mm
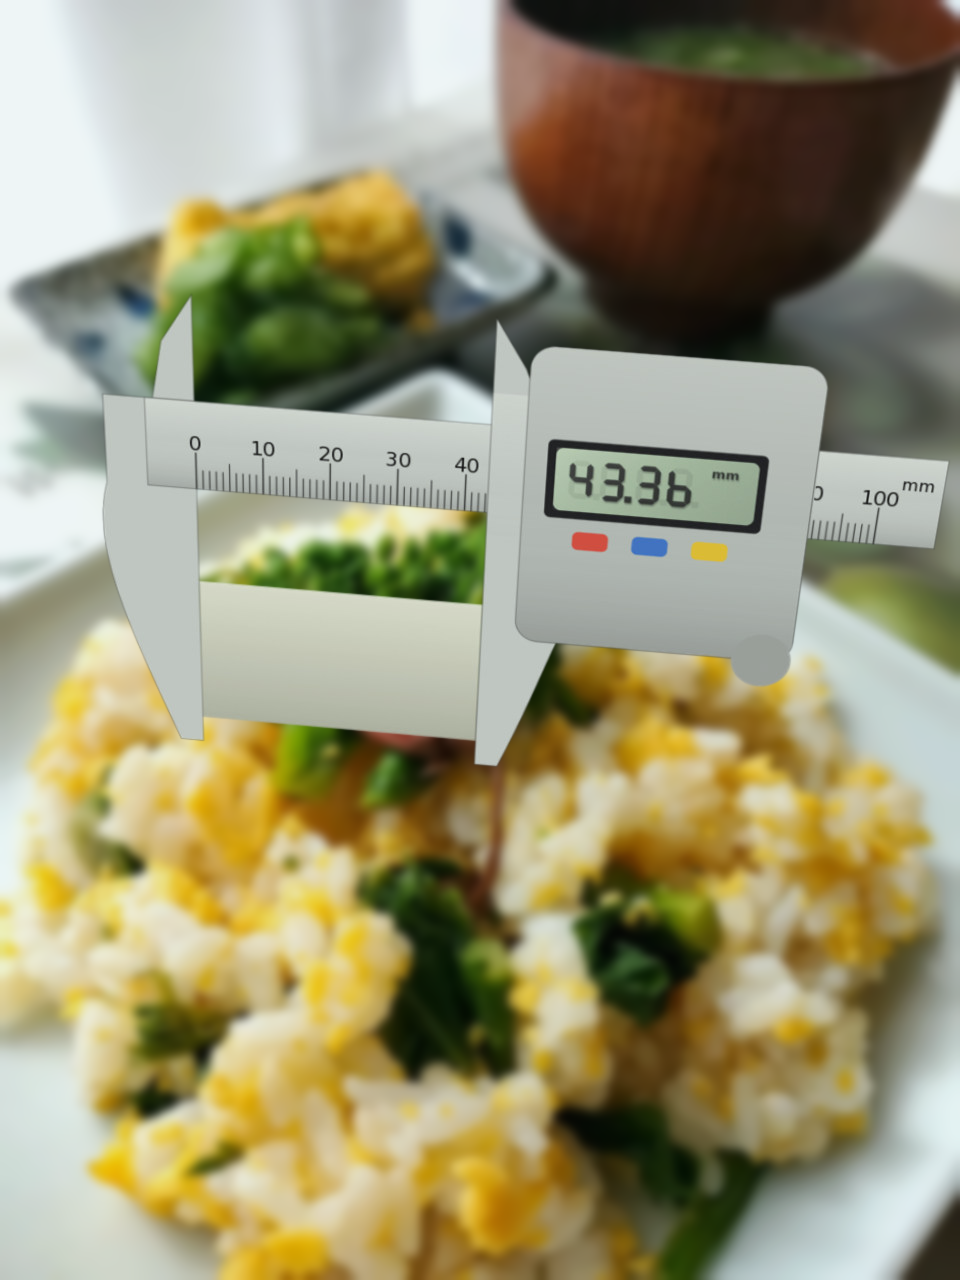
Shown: 43.36 mm
